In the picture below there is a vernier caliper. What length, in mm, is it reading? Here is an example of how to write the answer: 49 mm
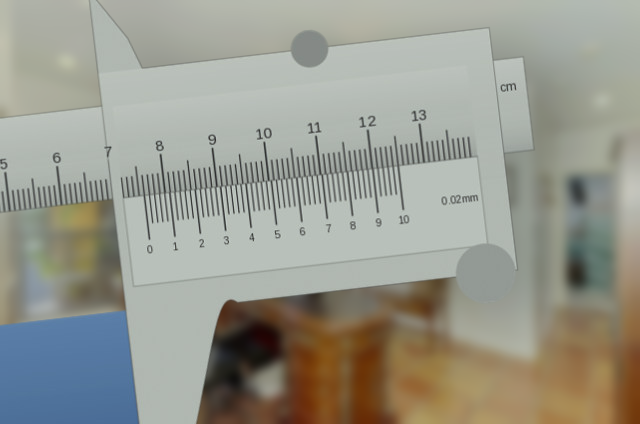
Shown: 76.0 mm
